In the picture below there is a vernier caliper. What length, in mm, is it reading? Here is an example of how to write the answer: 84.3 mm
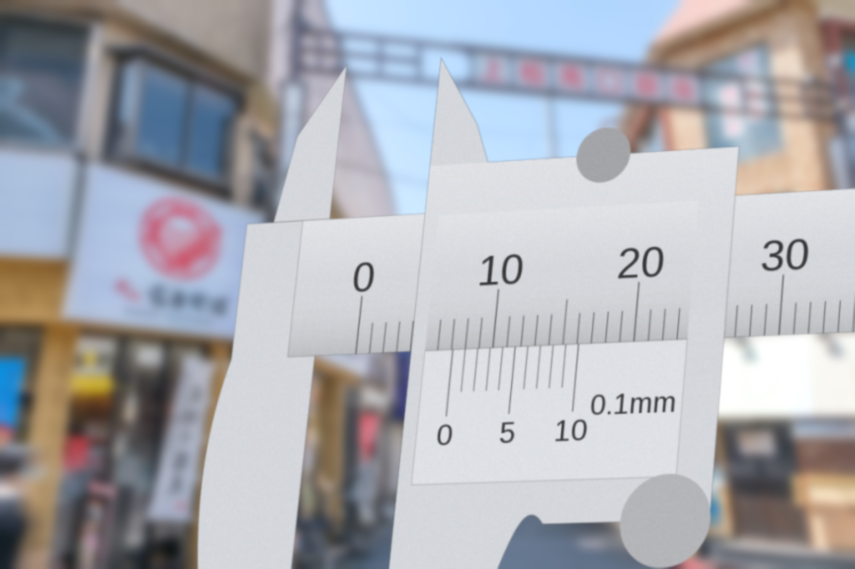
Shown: 7.1 mm
